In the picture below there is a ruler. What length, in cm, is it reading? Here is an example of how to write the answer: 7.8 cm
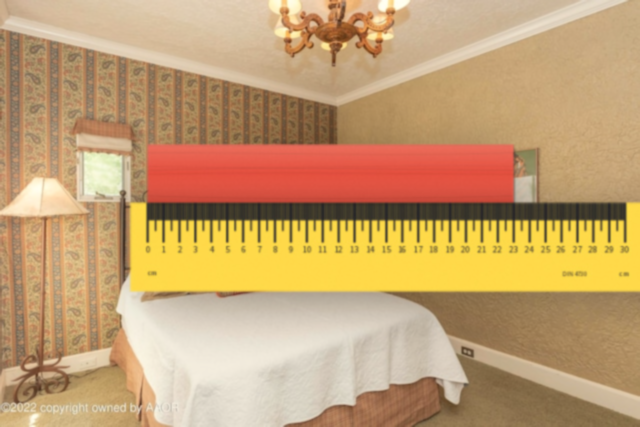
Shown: 23 cm
